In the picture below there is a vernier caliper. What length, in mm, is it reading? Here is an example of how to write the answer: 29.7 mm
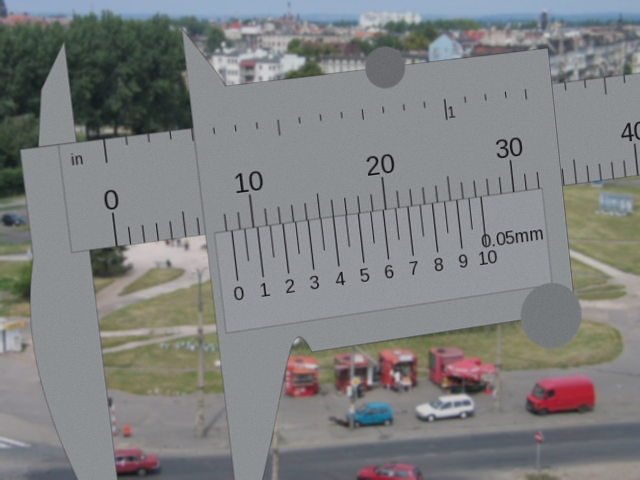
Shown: 8.4 mm
